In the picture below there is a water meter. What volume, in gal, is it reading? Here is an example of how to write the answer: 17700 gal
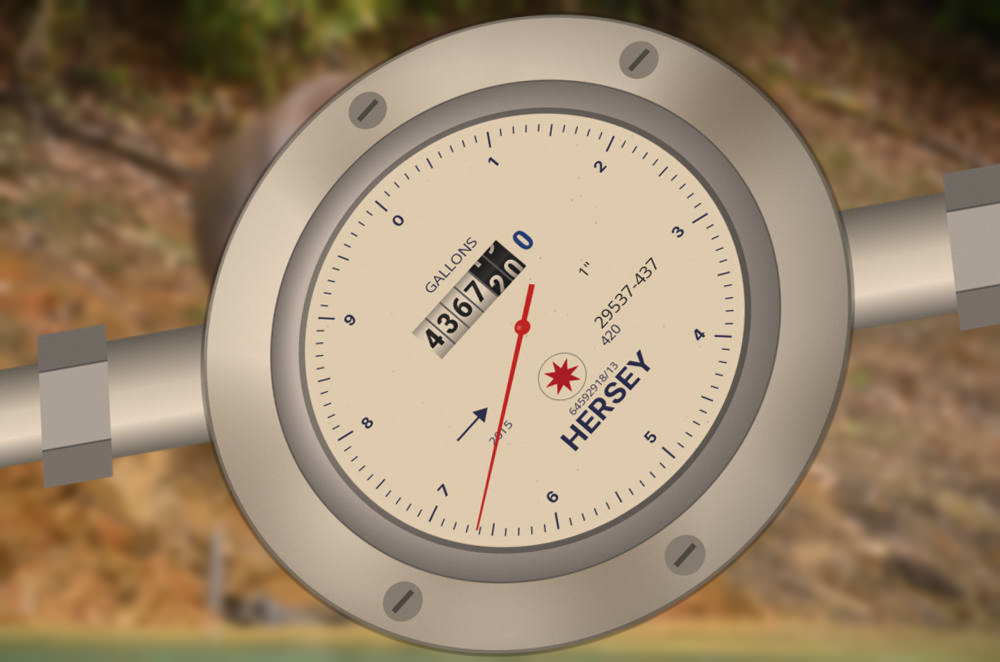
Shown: 4367196.6 gal
